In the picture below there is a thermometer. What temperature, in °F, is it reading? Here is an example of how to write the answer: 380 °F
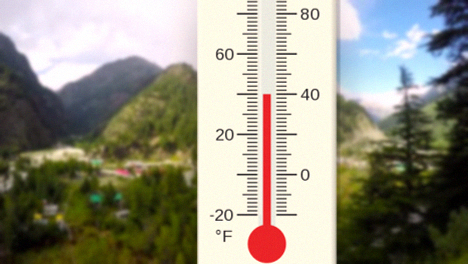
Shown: 40 °F
